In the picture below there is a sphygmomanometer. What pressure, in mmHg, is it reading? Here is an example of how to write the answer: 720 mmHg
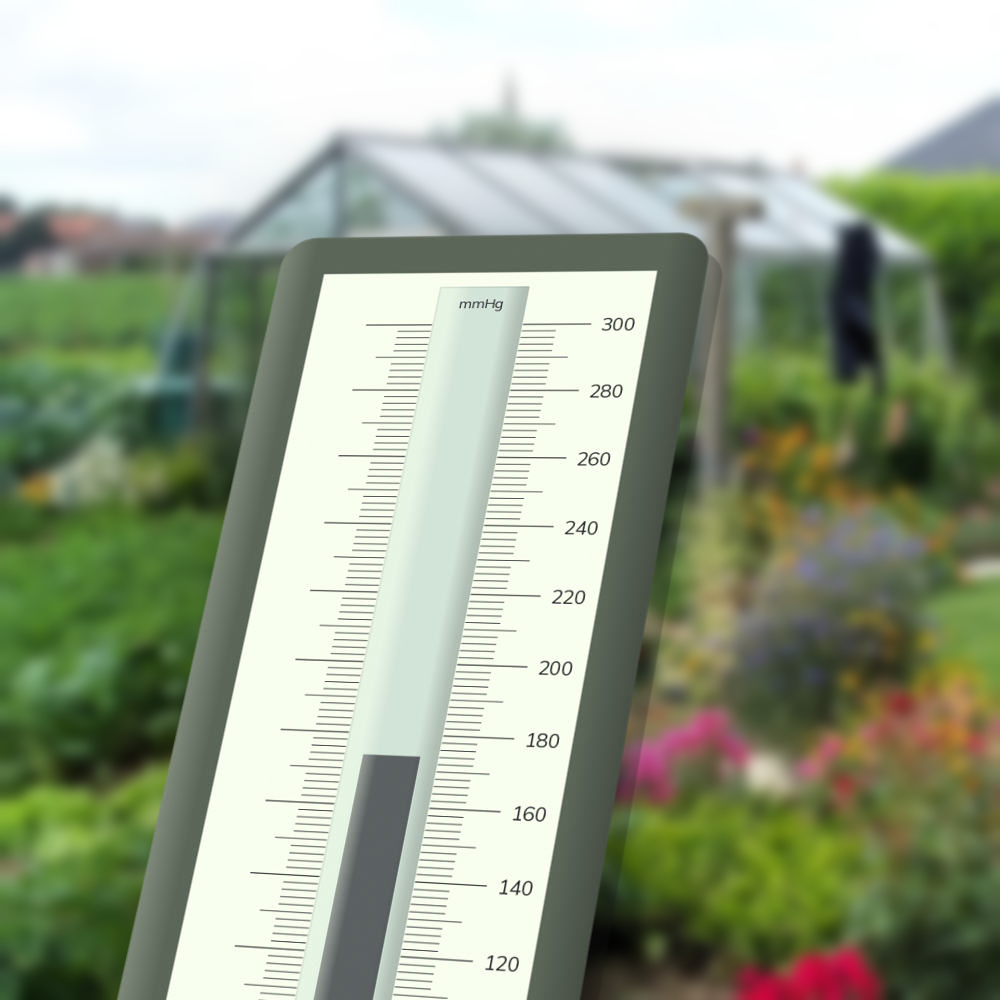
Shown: 174 mmHg
